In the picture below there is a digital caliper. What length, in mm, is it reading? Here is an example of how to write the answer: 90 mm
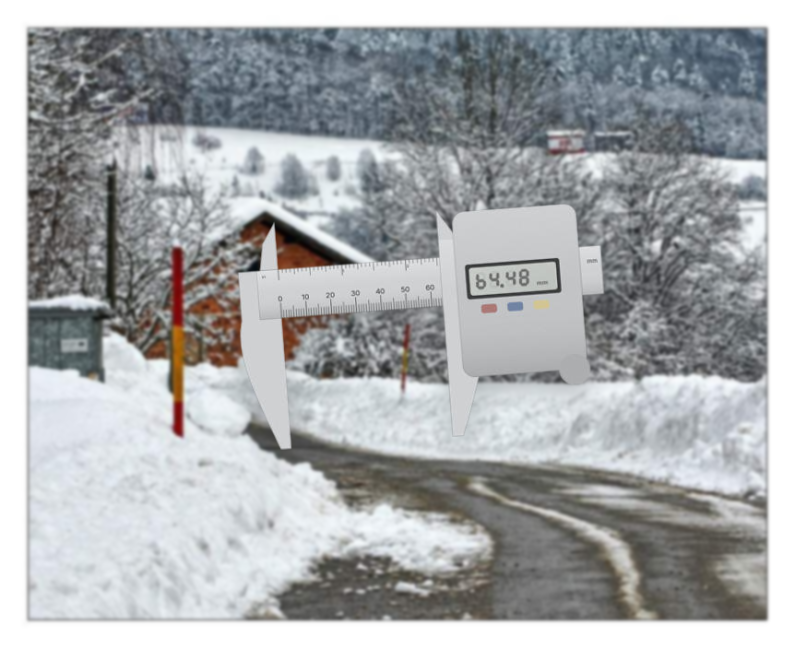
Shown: 64.48 mm
